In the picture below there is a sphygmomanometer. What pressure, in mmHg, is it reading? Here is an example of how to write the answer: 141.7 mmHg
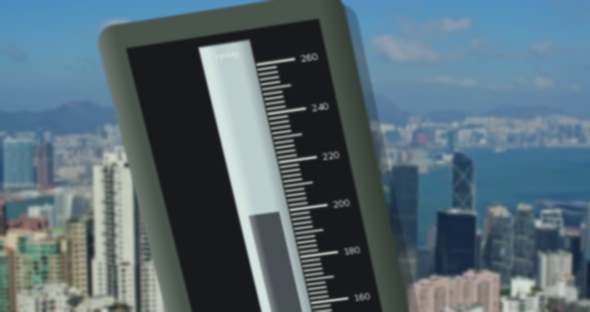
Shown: 200 mmHg
